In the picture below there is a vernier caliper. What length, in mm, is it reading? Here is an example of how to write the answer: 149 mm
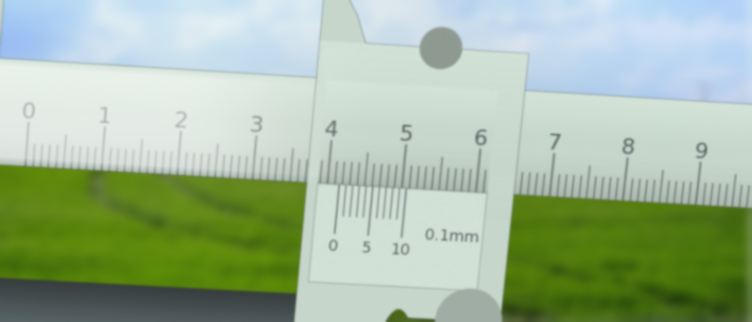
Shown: 41.6 mm
